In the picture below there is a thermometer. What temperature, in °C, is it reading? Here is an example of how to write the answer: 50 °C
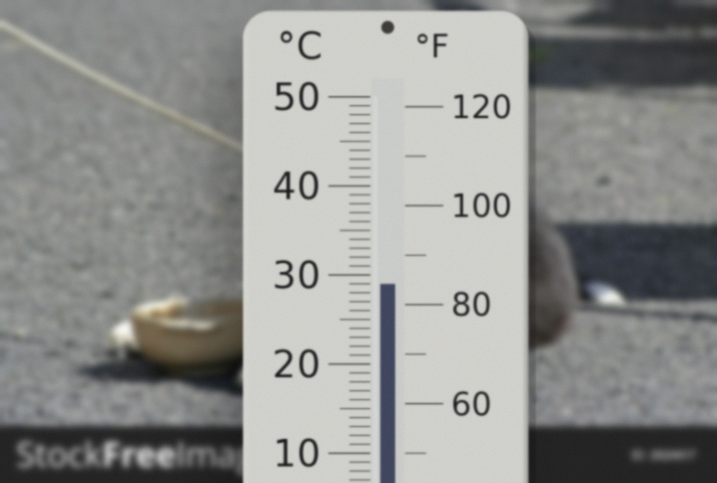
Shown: 29 °C
